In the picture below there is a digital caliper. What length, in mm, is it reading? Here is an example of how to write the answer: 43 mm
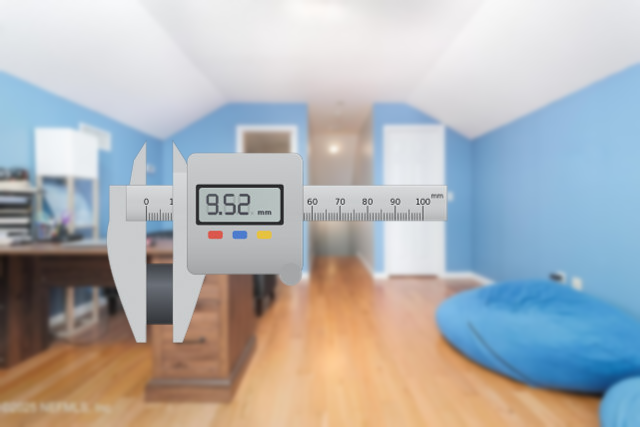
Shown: 9.52 mm
